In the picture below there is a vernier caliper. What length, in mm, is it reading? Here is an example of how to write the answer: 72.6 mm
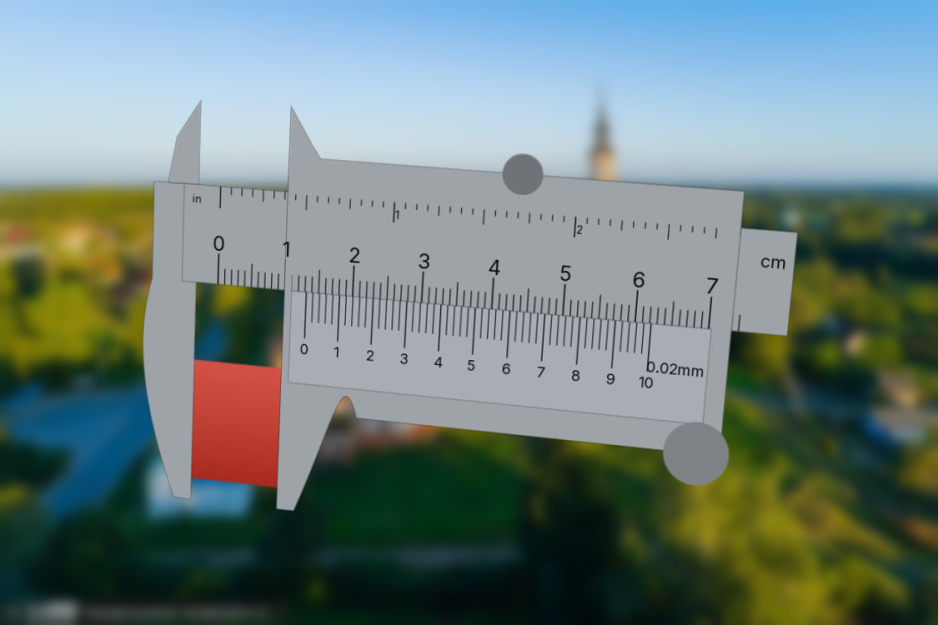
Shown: 13.2 mm
